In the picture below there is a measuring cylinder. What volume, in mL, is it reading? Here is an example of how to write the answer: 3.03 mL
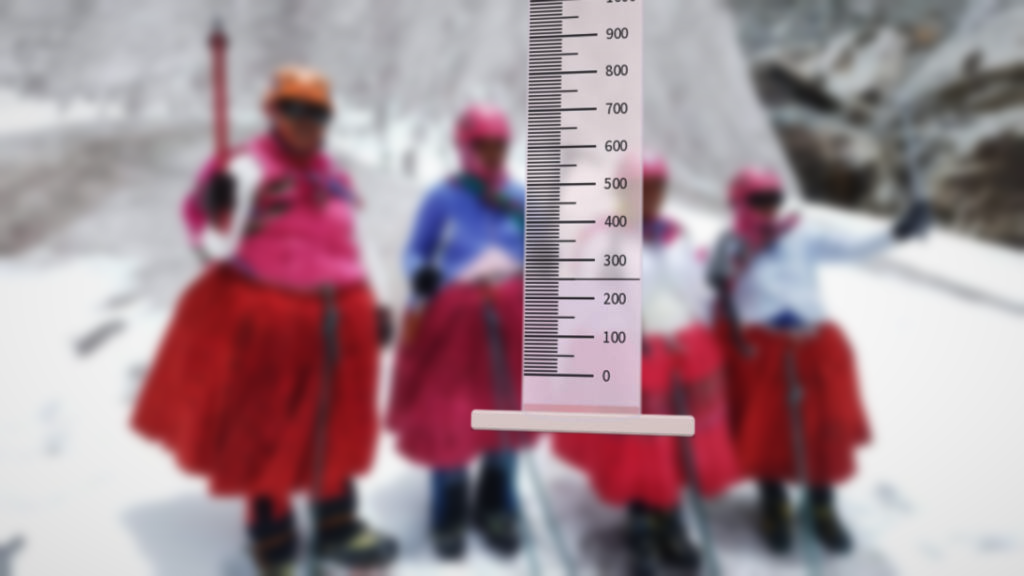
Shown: 250 mL
